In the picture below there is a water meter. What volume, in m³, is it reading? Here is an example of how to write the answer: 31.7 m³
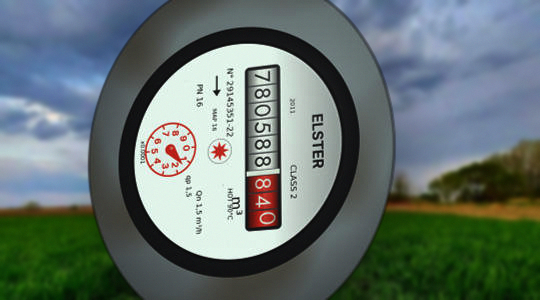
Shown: 780588.8401 m³
